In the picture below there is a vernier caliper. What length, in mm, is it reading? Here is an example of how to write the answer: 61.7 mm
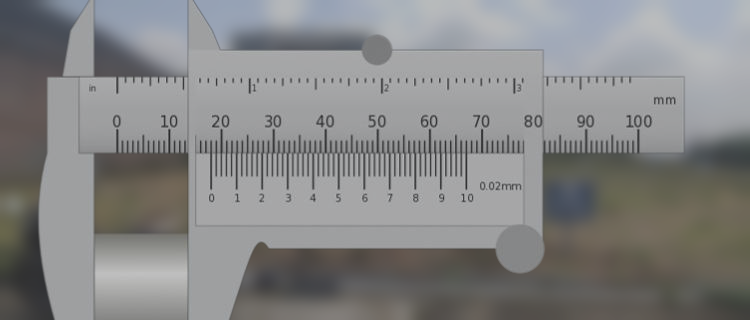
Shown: 18.0 mm
